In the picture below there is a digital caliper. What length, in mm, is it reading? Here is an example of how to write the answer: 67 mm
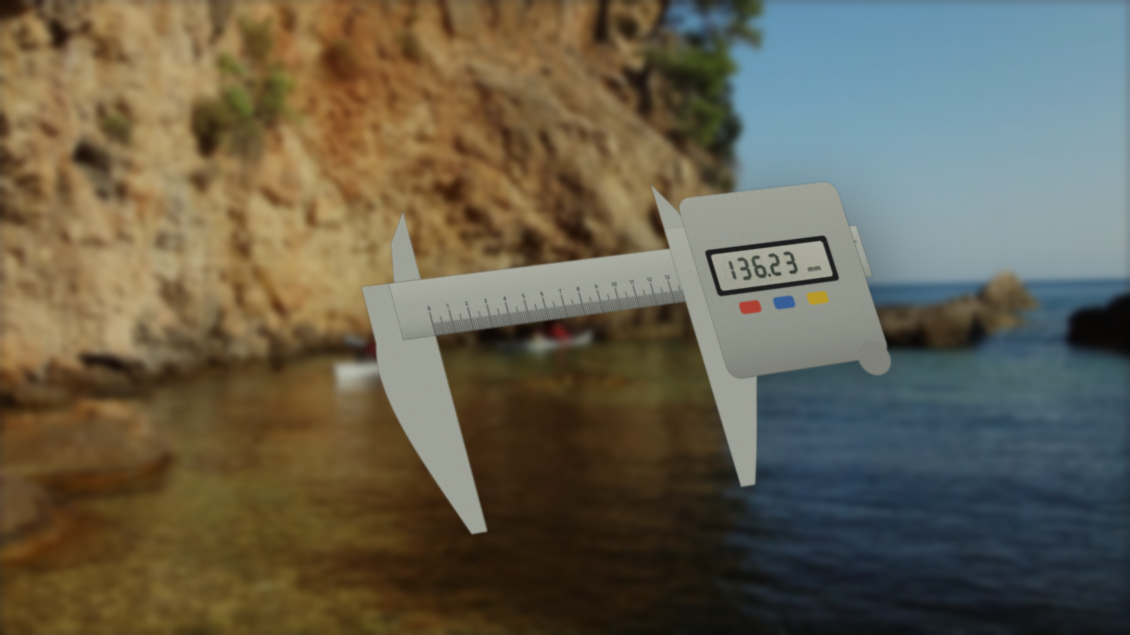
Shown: 136.23 mm
